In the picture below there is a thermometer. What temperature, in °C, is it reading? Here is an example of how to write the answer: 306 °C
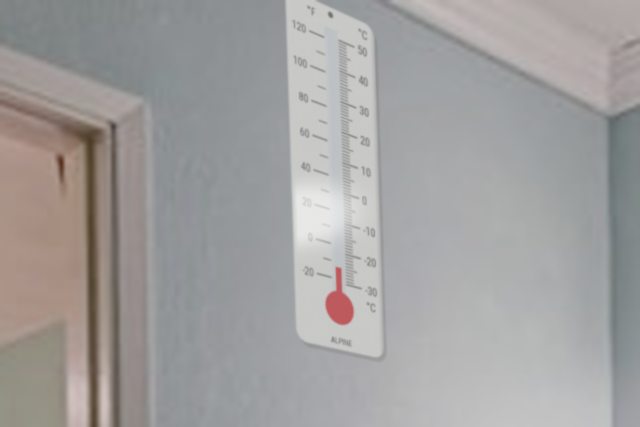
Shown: -25 °C
